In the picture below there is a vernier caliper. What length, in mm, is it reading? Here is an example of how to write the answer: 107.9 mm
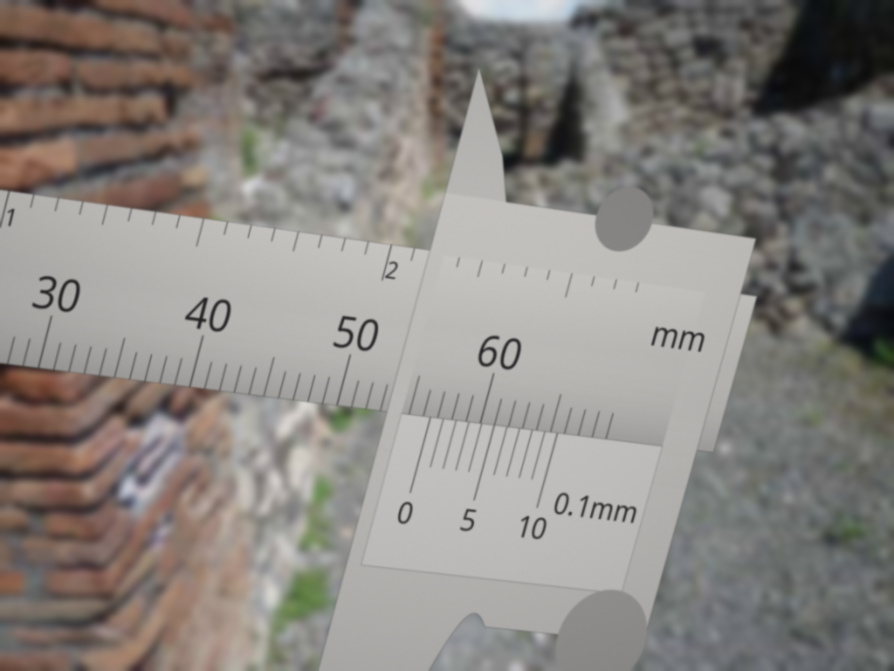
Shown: 56.5 mm
